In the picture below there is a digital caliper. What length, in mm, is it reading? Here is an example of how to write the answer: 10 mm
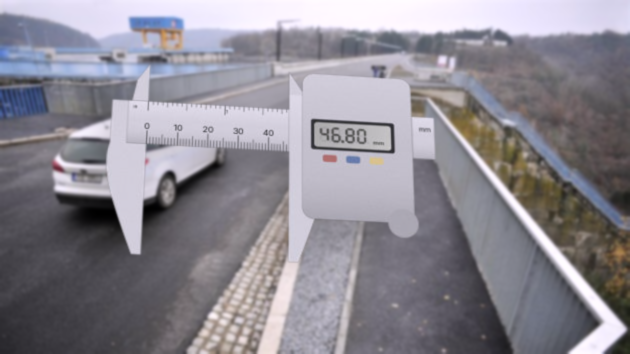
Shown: 46.80 mm
